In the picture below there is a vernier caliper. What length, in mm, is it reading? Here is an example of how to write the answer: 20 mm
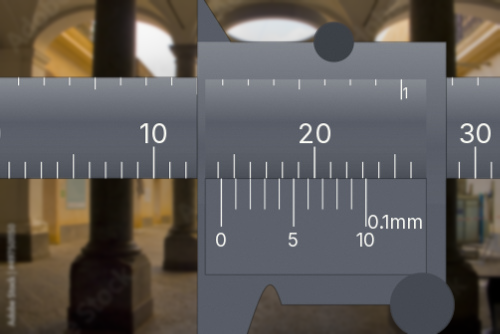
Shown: 14.2 mm
